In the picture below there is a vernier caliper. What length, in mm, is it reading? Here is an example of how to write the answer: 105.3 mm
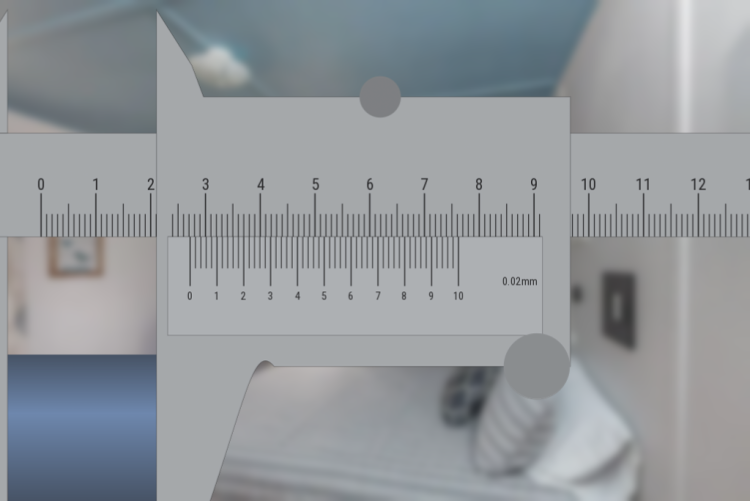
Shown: 27.2 mm
